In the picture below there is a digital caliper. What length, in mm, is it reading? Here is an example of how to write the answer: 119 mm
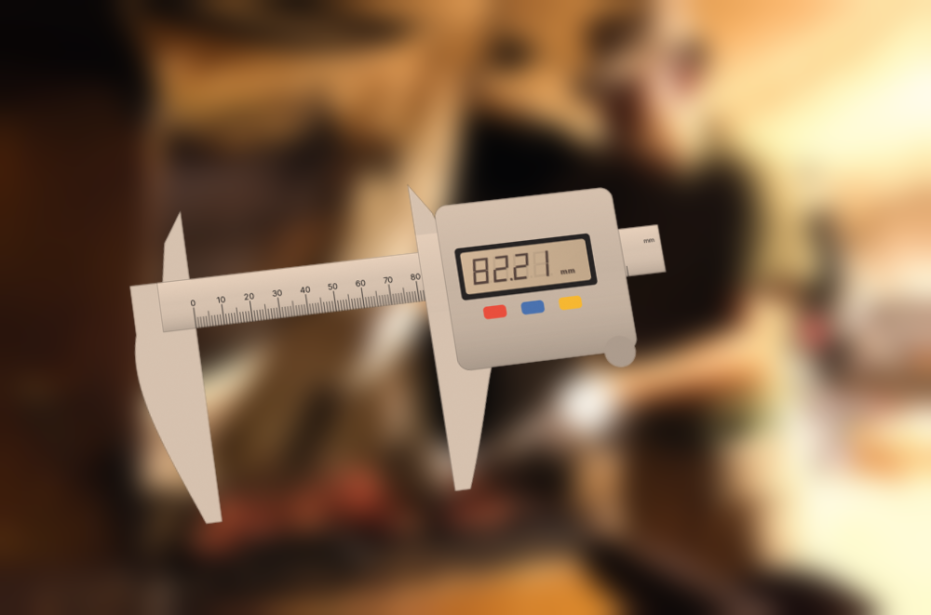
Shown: 82.21 mm
